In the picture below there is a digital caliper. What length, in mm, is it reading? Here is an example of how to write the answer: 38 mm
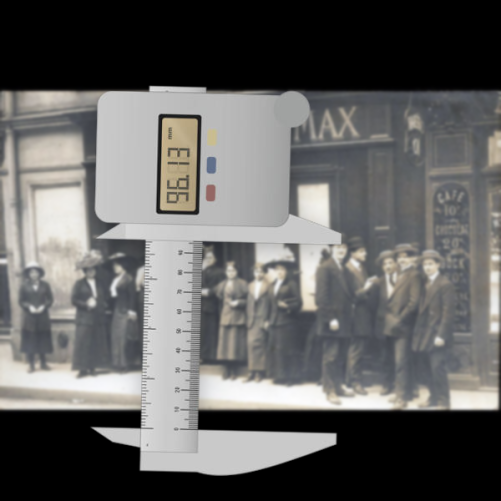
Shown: 96.13 mm
